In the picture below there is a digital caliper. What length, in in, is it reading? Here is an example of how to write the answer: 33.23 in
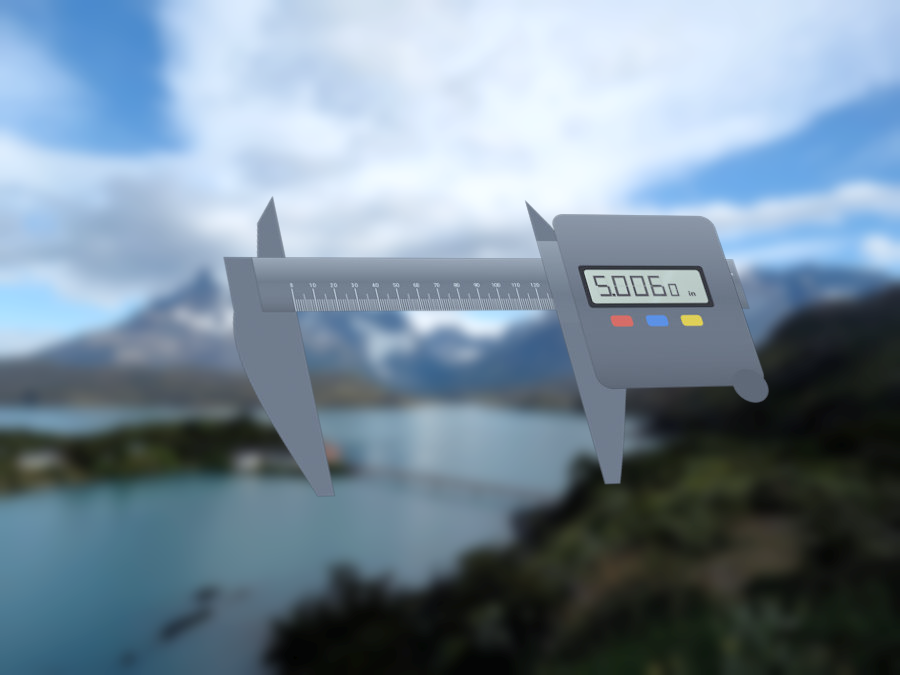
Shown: 5.0060 in
